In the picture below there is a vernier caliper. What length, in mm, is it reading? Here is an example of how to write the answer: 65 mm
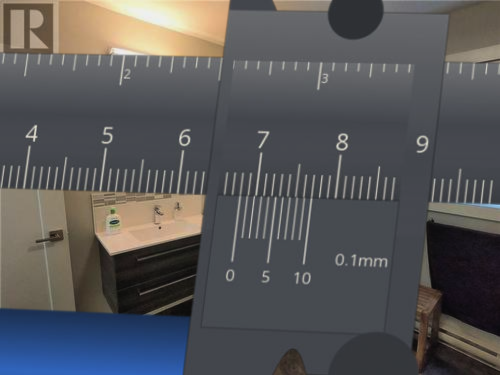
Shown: 68.0 mm
